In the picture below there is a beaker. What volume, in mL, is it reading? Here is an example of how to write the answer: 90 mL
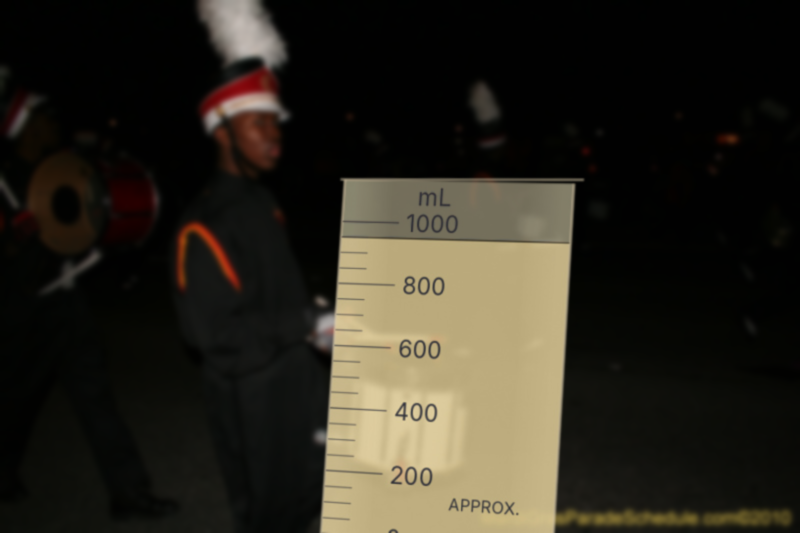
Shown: 950 mL
